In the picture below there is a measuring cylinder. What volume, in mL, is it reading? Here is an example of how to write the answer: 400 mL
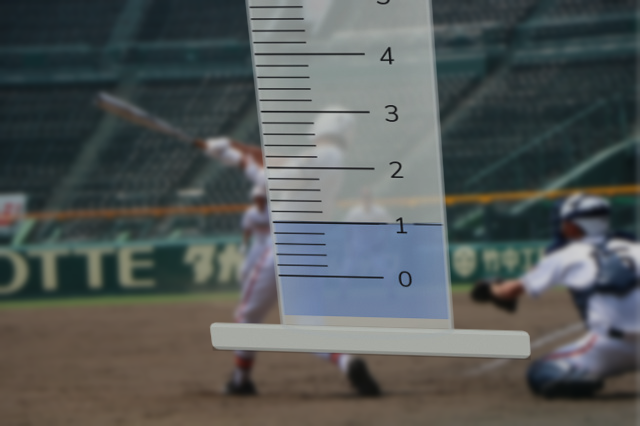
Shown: 1 mL
